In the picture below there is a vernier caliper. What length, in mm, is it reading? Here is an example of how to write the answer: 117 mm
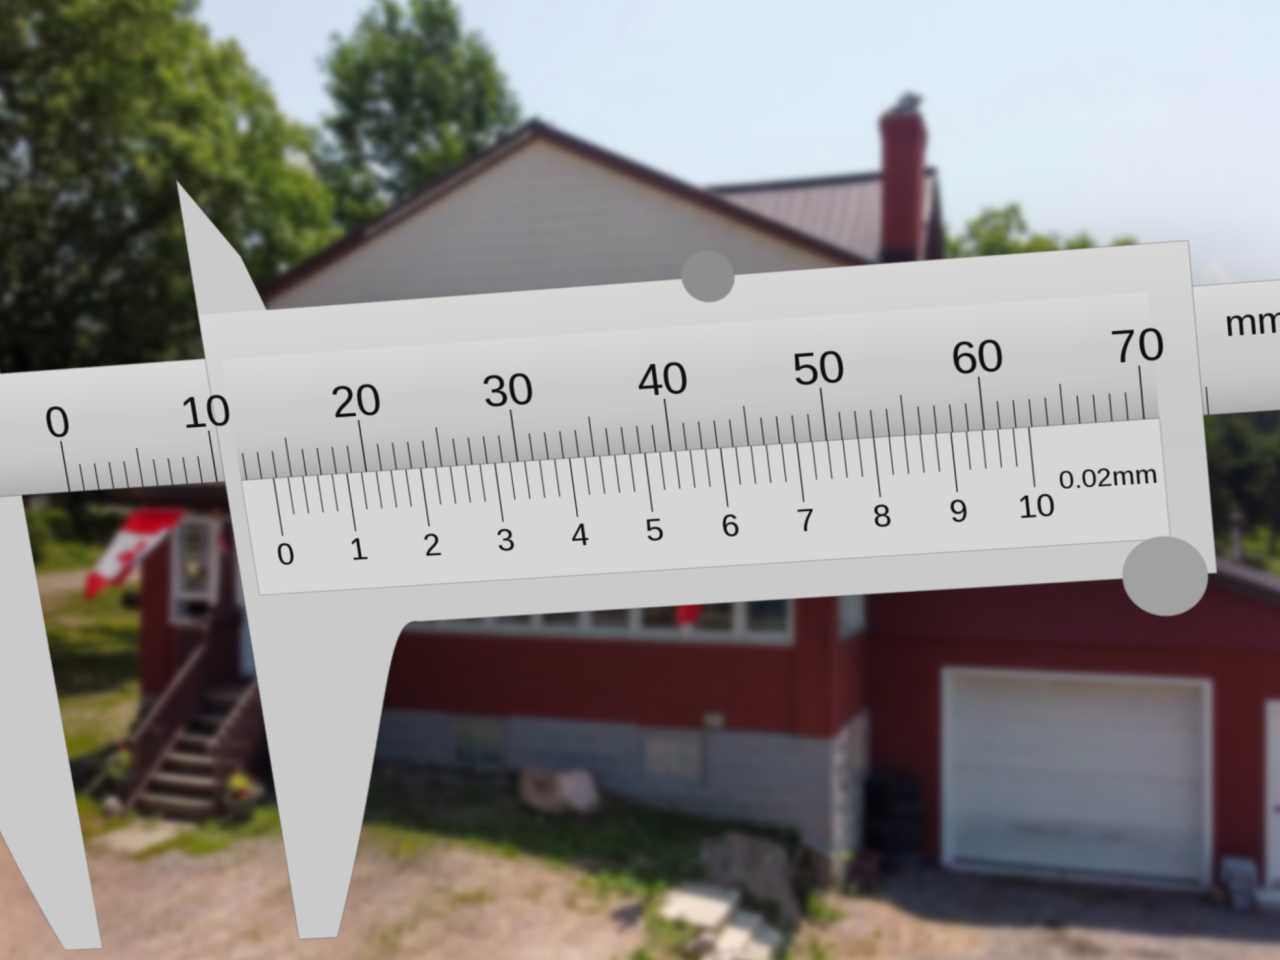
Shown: 13.8 mm
